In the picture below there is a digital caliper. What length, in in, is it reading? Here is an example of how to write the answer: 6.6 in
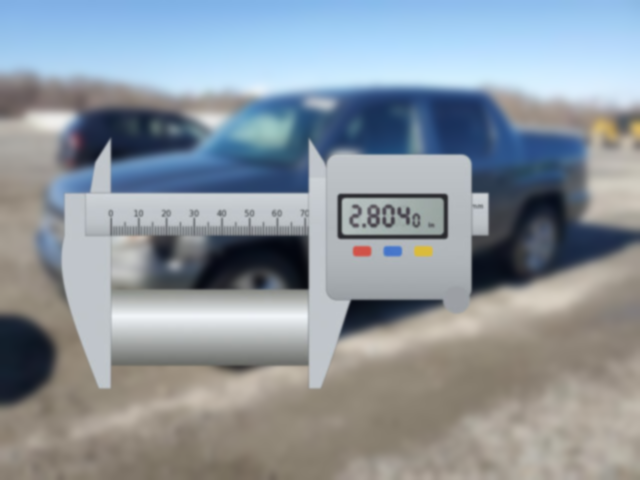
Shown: 2.8040 in
